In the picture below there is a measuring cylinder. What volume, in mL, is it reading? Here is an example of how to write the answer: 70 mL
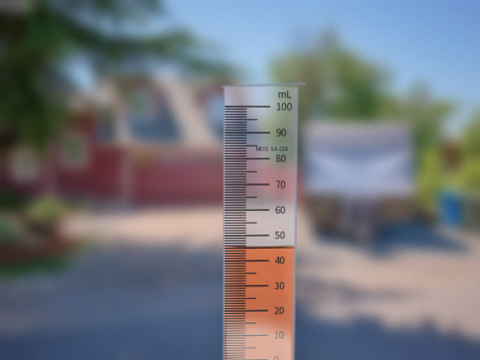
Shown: 45 mL
